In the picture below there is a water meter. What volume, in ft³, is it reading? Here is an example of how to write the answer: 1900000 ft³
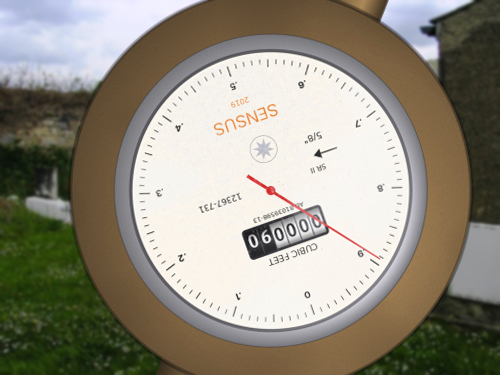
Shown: 89.89 ft³
